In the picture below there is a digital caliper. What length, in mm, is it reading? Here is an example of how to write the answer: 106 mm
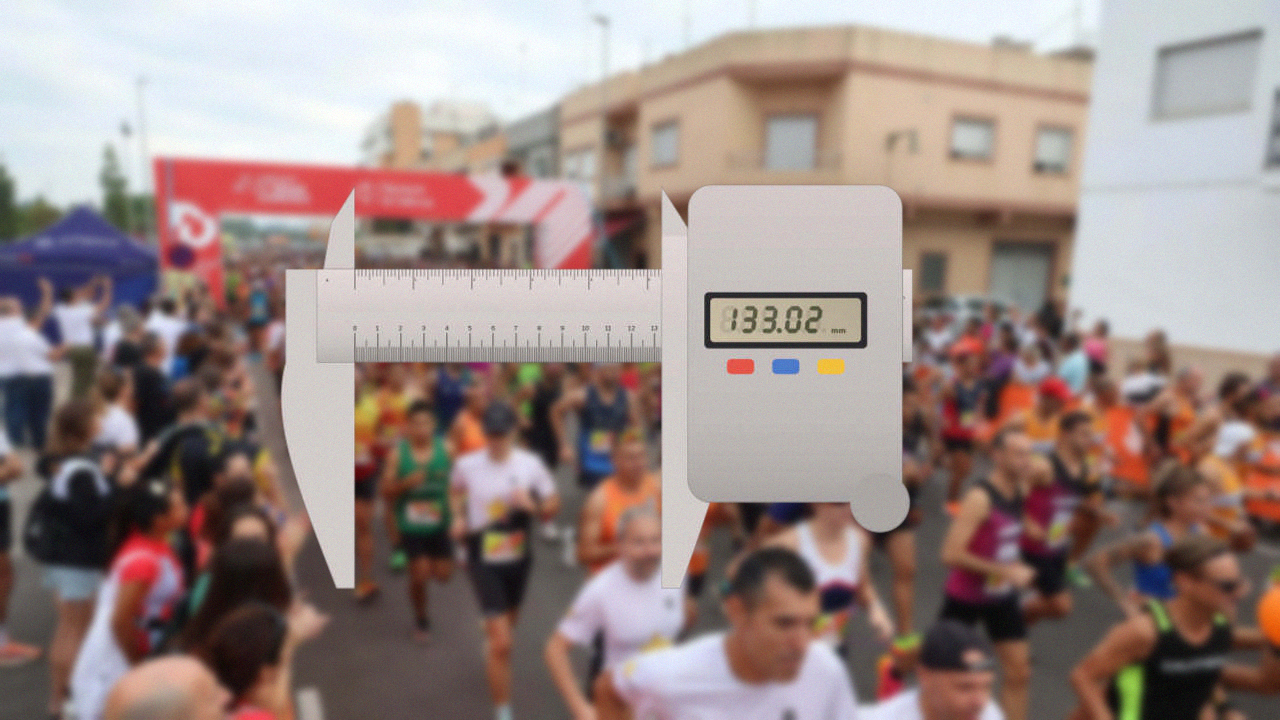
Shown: 133.02 mm
